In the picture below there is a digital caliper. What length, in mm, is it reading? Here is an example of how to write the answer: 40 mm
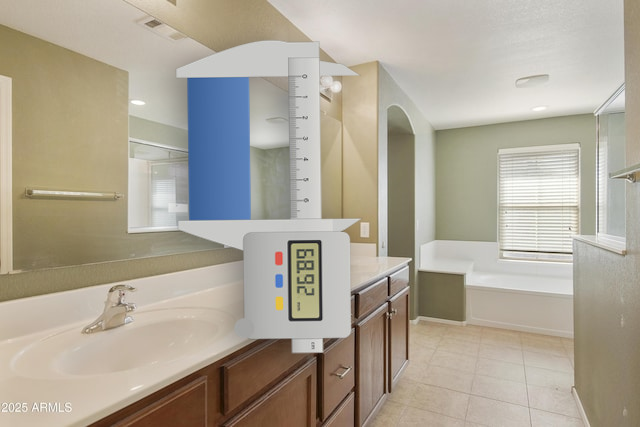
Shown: 68.92 mm
